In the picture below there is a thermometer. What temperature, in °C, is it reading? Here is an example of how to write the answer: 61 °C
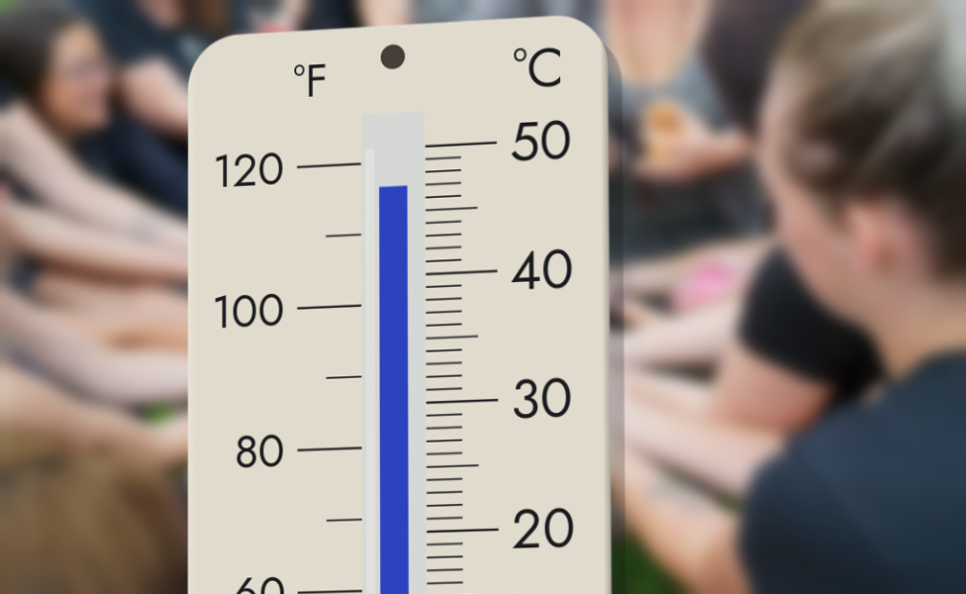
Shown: 47 °C
